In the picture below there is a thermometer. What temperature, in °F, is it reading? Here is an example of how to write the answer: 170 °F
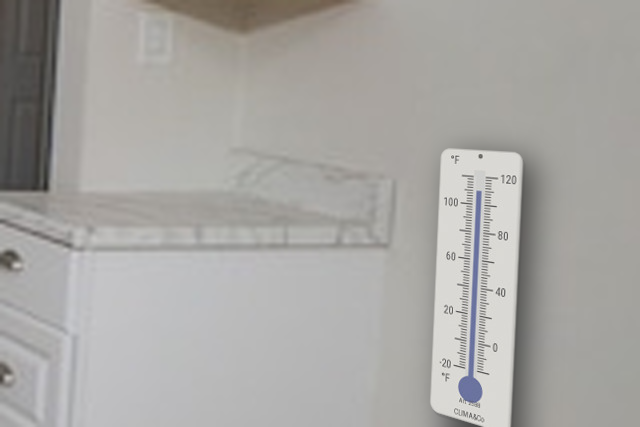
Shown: 110 °F
